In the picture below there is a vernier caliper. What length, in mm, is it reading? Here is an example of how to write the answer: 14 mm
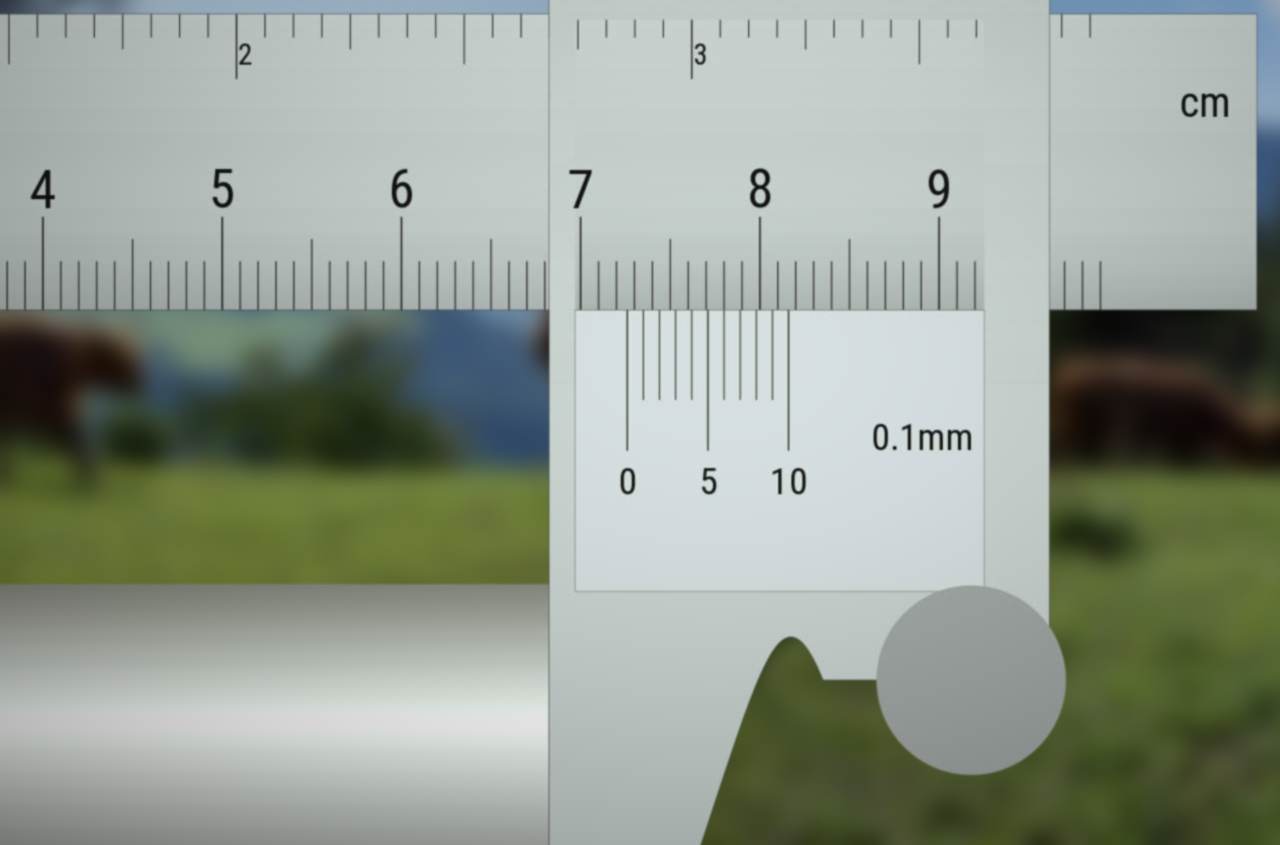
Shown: 72.6 mm
